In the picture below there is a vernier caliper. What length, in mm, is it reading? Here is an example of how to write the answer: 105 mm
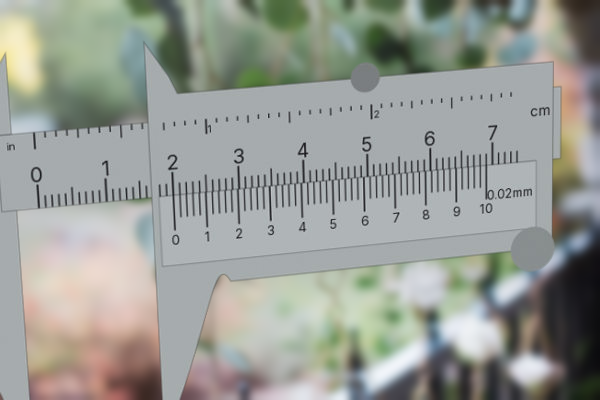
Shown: 20.0 mm
